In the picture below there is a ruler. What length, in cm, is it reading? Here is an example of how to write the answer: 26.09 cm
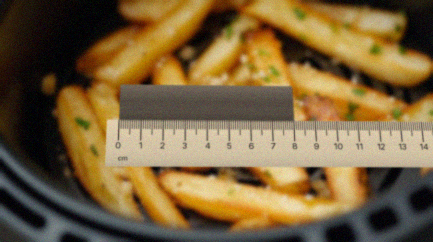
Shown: 8 cm
